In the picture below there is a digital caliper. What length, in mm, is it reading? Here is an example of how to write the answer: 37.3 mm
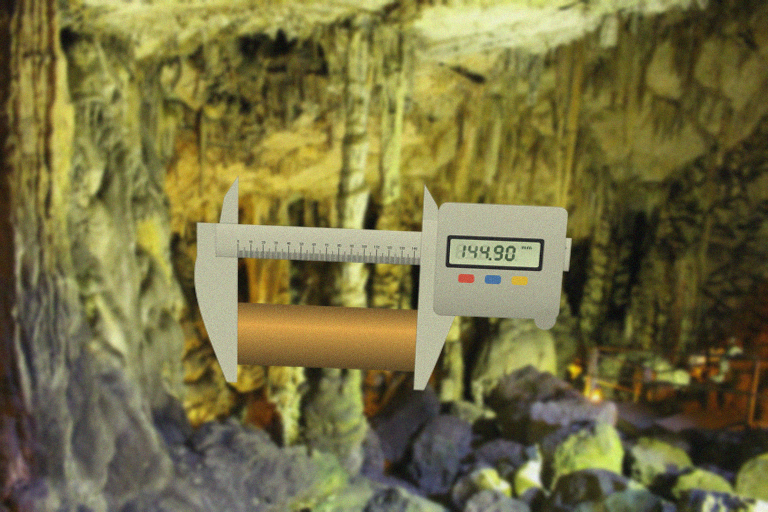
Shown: 144.90 mm
